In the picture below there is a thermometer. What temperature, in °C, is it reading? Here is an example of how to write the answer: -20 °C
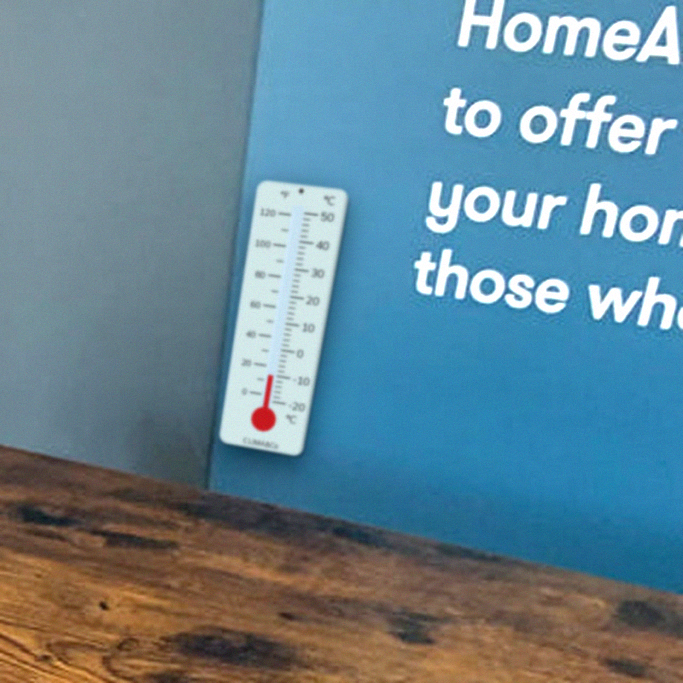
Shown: -10 °C
